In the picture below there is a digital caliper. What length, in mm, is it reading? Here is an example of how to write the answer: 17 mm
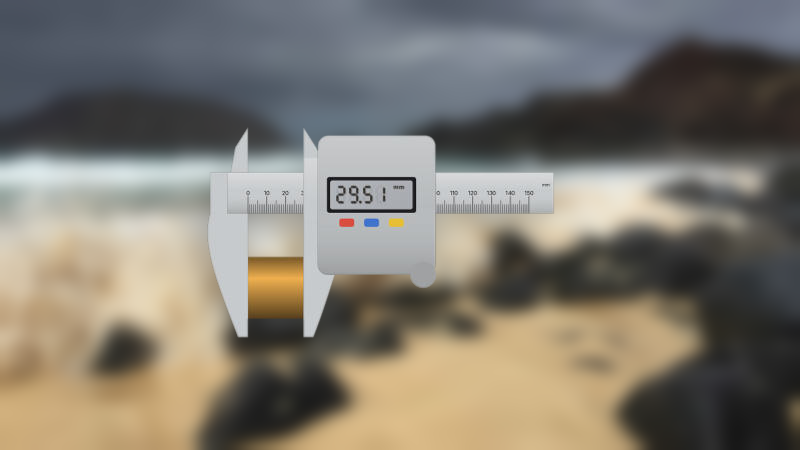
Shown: 29.51 mm
